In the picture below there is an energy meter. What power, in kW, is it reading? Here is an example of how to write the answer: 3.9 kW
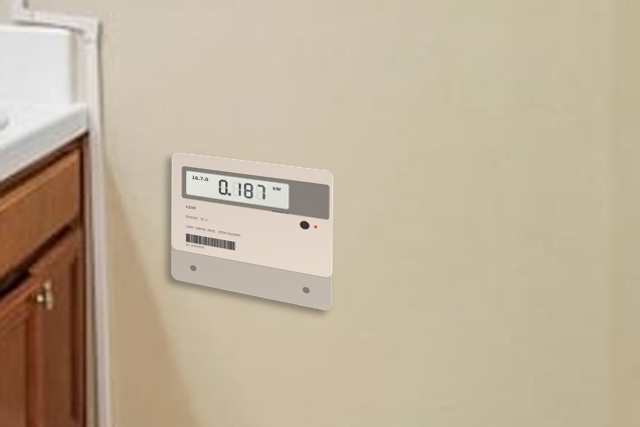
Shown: 0.187 kW
